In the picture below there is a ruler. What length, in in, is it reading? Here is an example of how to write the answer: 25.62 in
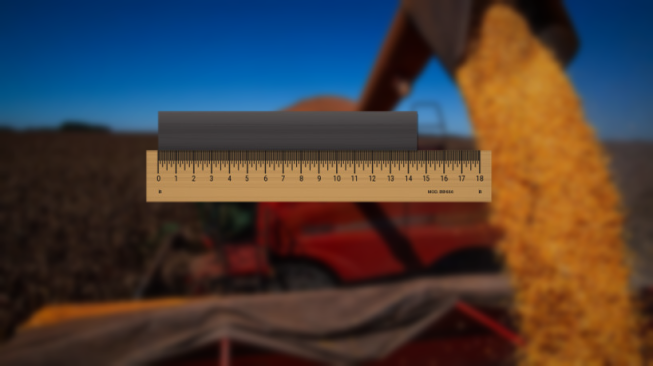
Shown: 14.5 in
